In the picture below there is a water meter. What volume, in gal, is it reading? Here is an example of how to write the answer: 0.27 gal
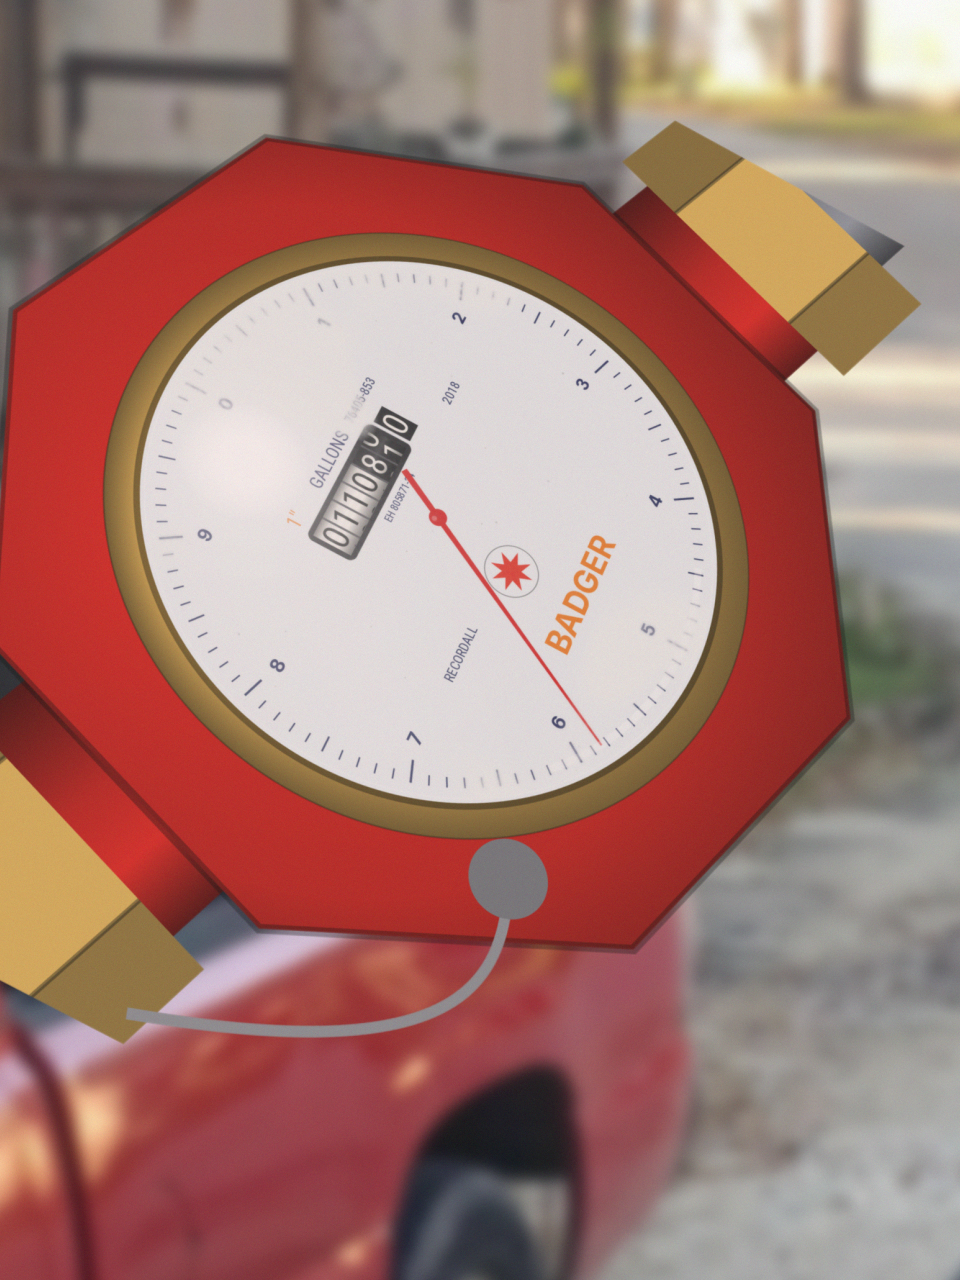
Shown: 110805.8 gal
